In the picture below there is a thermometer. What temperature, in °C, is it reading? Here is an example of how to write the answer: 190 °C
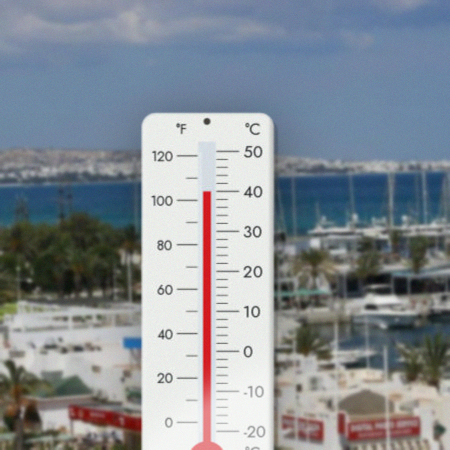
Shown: 40 °C
